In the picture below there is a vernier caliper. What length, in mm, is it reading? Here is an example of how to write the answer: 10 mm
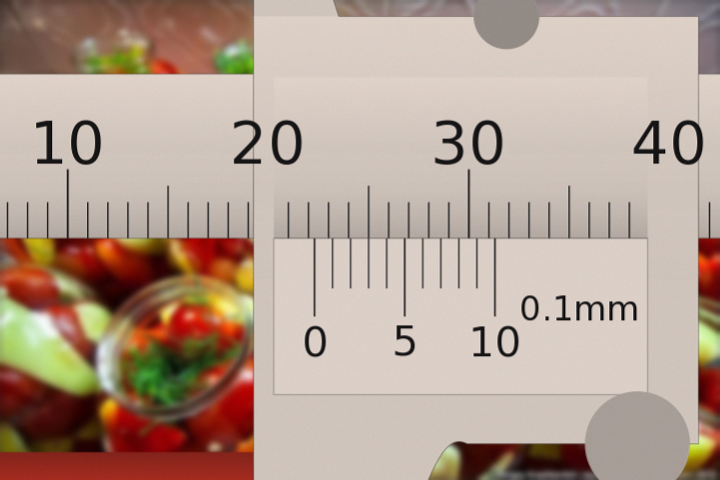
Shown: 22.3 mm
